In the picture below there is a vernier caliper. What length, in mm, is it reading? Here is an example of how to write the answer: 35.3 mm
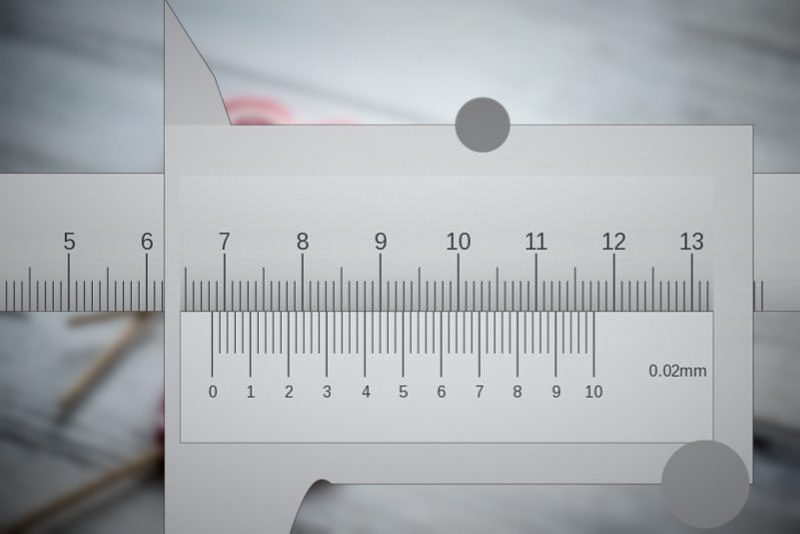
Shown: 68.4 mm
